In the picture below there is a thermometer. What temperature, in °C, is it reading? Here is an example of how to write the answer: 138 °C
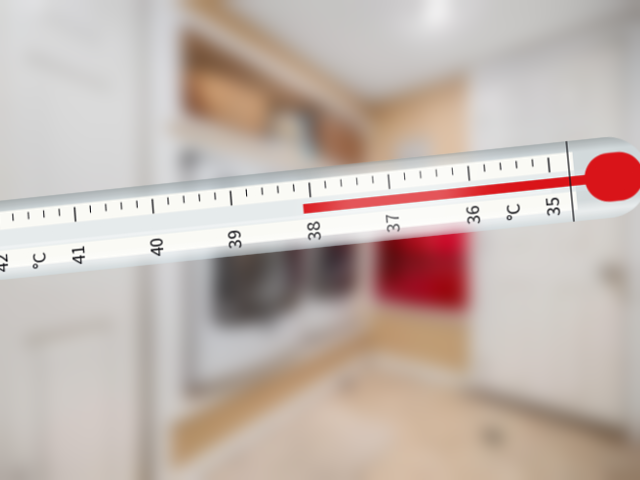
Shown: 38.1 °C
